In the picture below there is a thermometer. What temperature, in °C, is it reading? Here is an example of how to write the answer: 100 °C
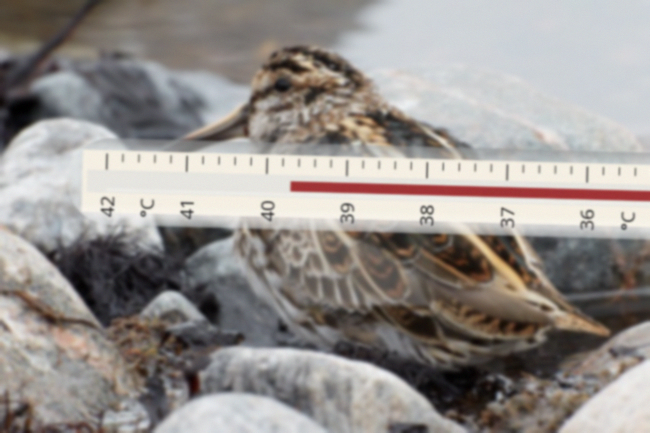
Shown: 39.7 °C
